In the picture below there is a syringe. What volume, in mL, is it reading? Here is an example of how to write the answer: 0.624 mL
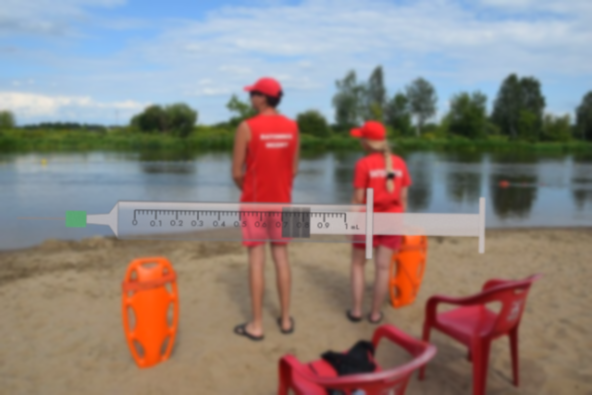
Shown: 0.7 mL
